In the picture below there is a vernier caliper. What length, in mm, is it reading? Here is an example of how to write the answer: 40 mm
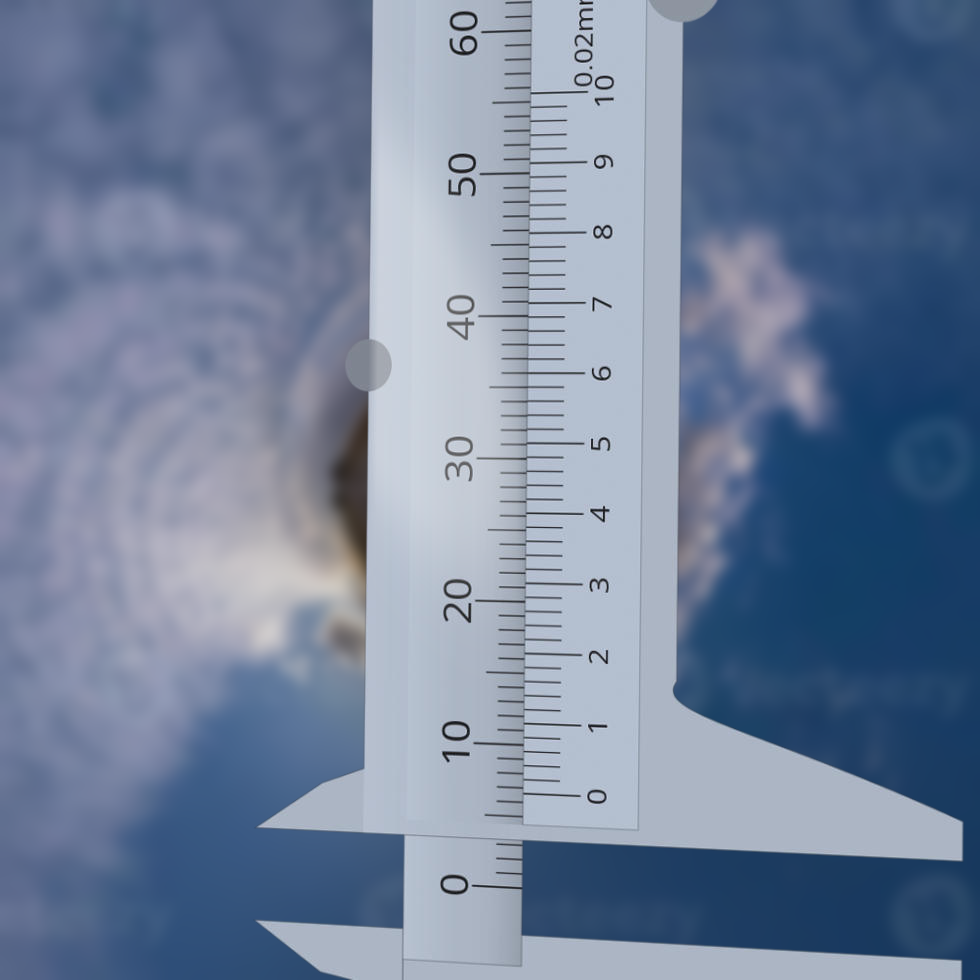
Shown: 6.6 mm
